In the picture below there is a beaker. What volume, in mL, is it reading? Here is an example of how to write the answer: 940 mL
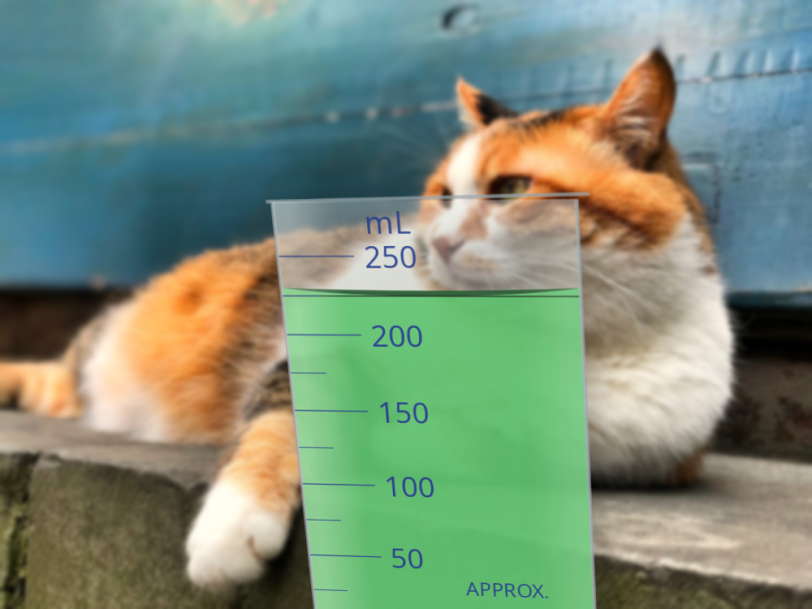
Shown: 225 mL
